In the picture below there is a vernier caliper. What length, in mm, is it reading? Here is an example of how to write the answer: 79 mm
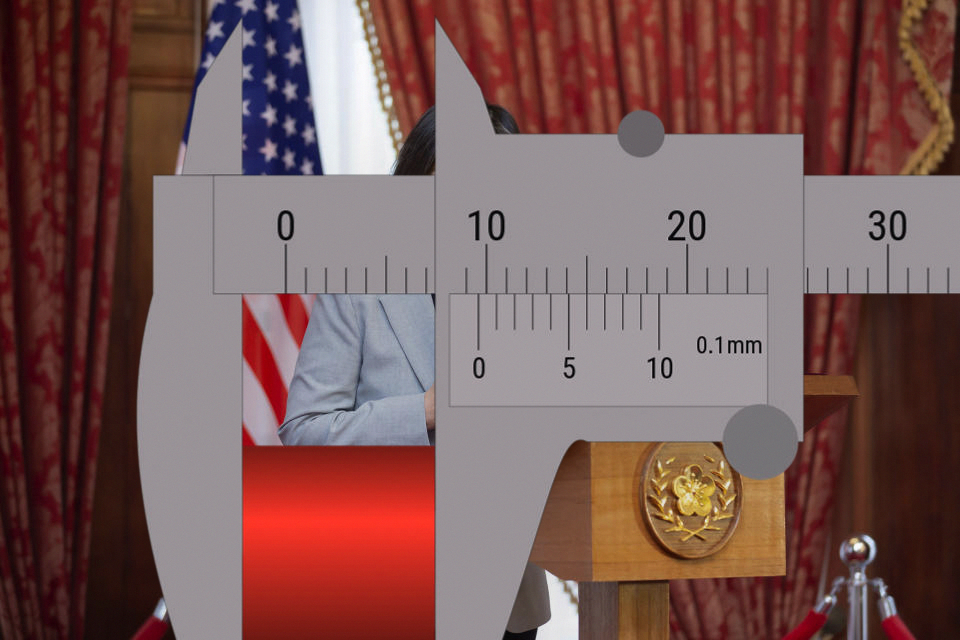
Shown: 9.6 mm
